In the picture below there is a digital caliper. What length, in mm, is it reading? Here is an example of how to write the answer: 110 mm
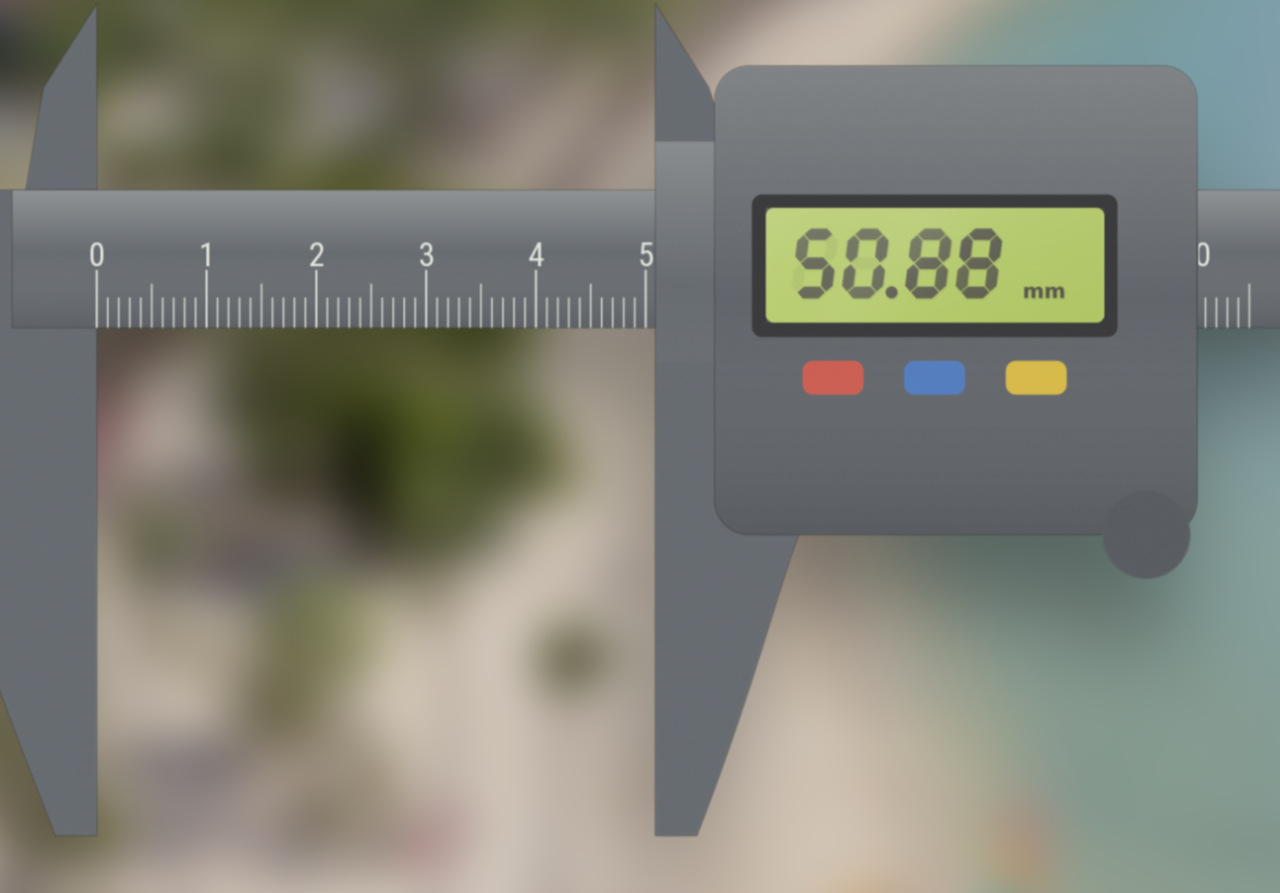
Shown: 50.88 mm
